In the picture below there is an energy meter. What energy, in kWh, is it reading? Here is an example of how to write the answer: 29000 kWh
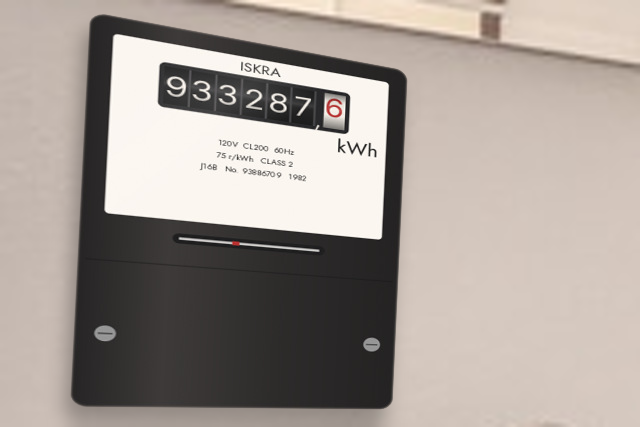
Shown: 933287.6 kWh
